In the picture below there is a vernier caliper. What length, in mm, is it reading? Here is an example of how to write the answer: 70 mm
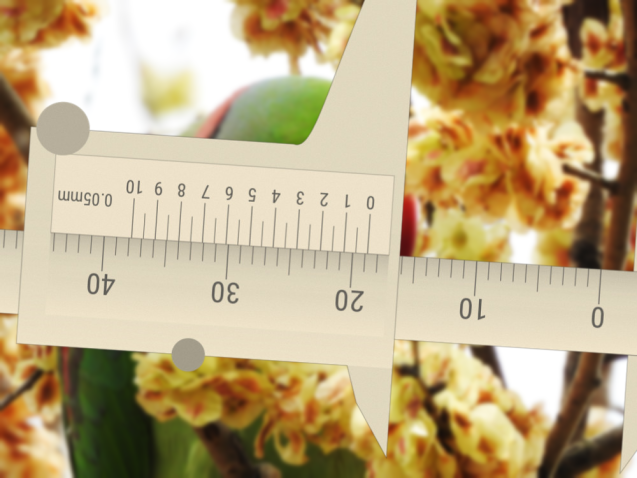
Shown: 18.8 mm
